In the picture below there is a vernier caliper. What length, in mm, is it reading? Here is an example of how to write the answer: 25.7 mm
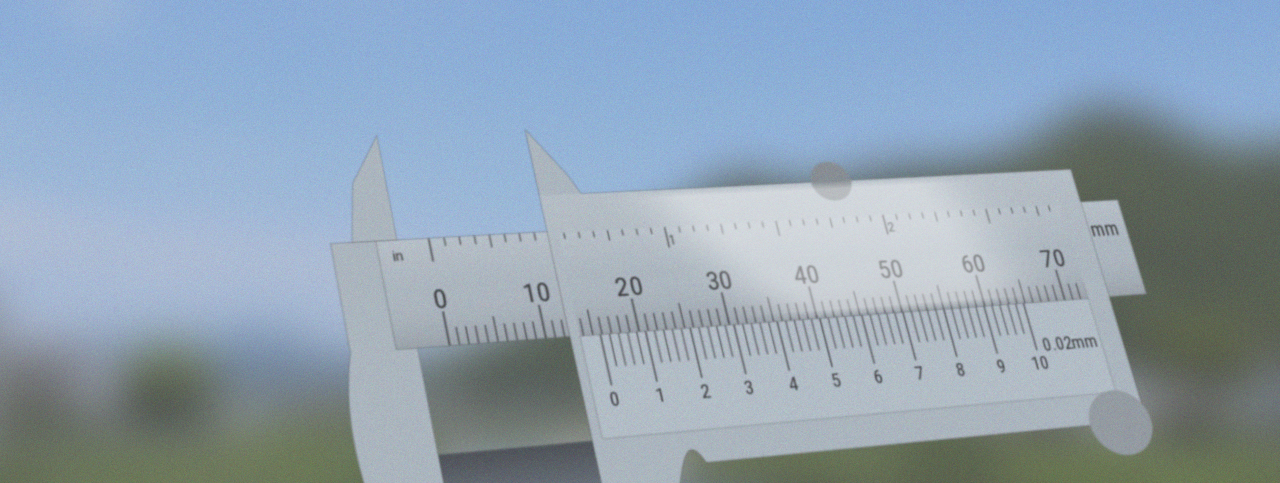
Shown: 15.8 mm
